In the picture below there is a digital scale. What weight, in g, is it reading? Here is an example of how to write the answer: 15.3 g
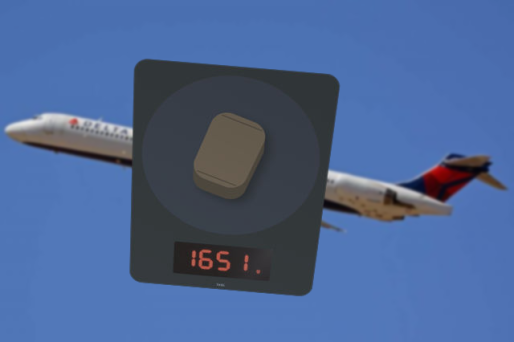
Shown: 1651 g
